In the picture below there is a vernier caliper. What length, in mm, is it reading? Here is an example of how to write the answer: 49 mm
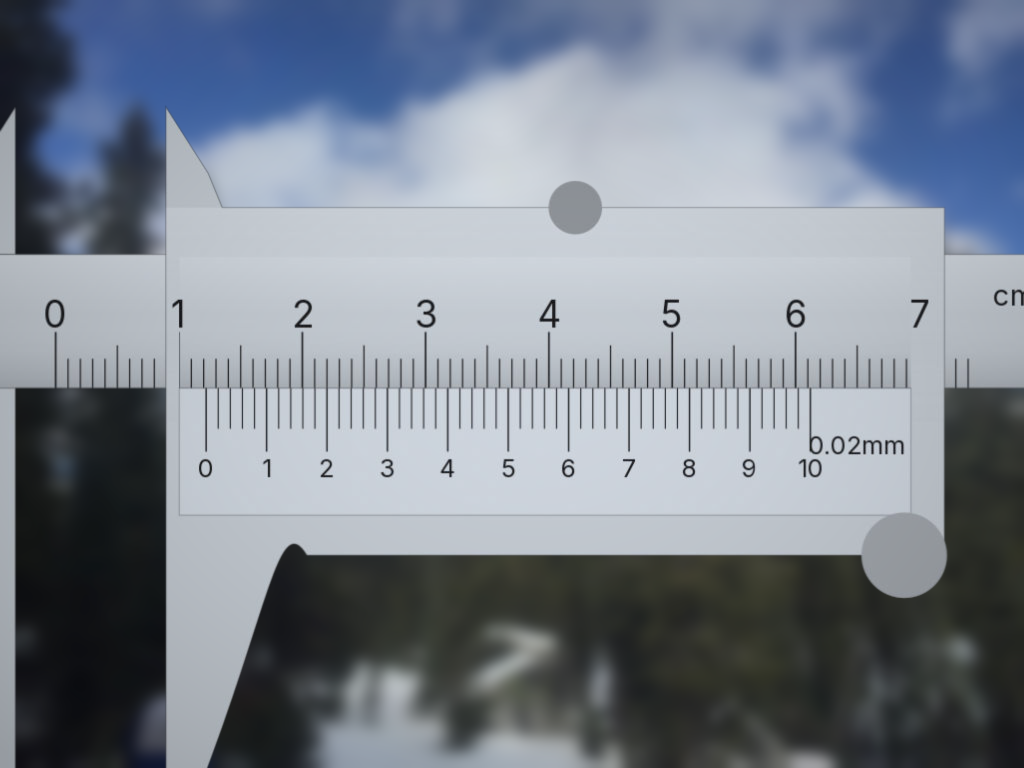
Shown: 12.2 mm
